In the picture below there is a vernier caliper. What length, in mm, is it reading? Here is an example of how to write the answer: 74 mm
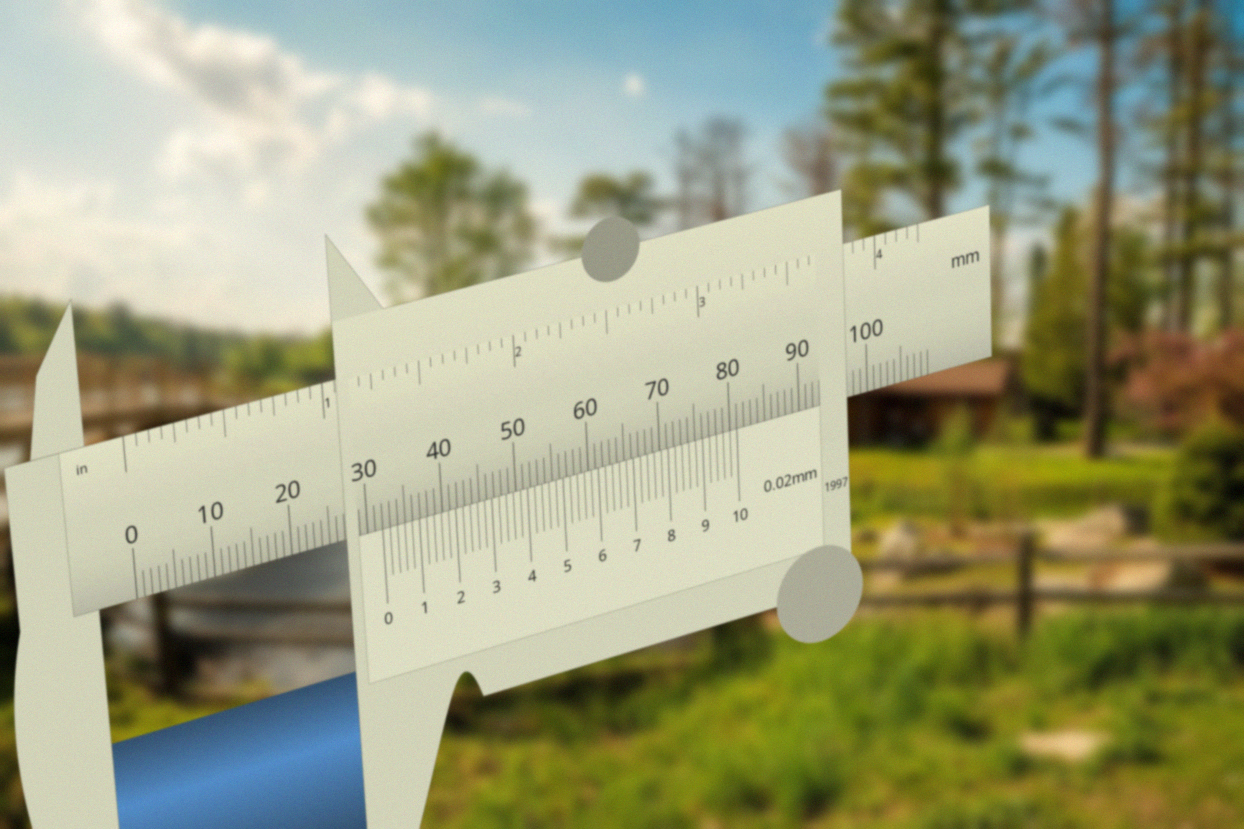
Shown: 32.0 mm
